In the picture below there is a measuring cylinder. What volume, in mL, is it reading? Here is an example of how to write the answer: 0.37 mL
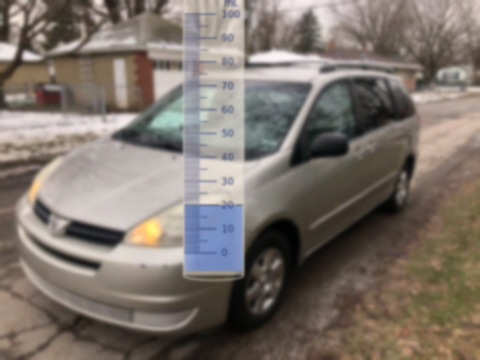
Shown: 20 mL
